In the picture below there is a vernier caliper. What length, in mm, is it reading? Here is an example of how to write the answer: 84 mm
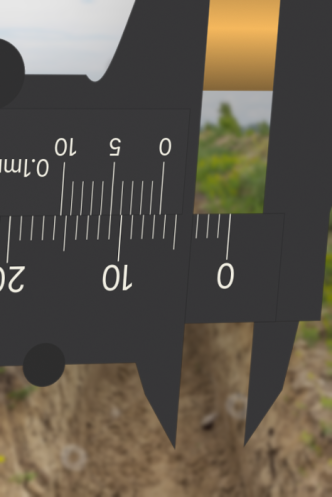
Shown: 6.5 mm
